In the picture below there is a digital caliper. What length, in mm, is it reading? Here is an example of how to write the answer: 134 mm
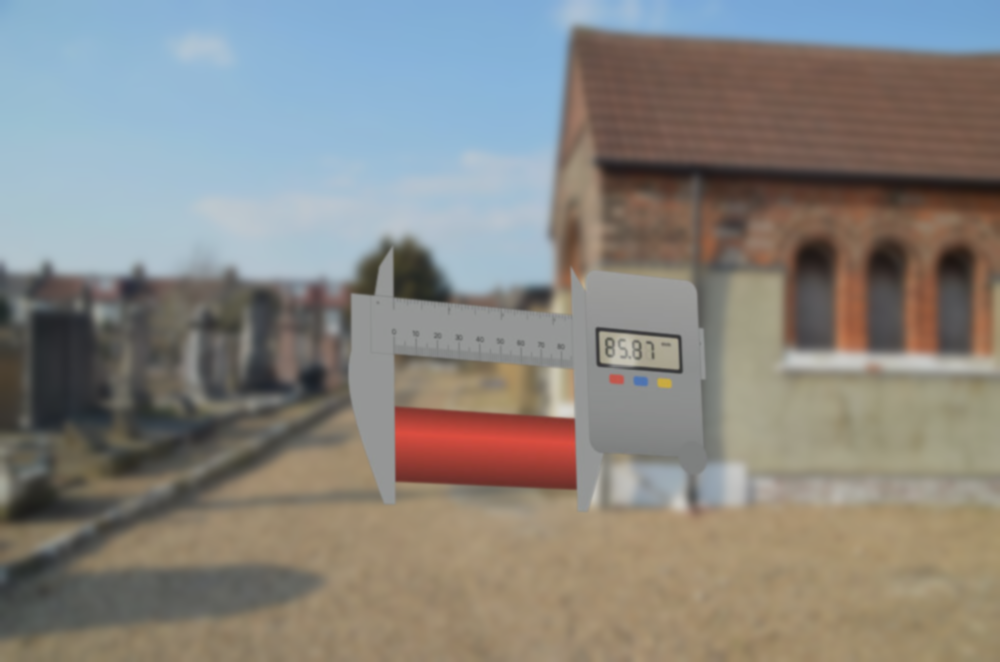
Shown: 85.87 mm
